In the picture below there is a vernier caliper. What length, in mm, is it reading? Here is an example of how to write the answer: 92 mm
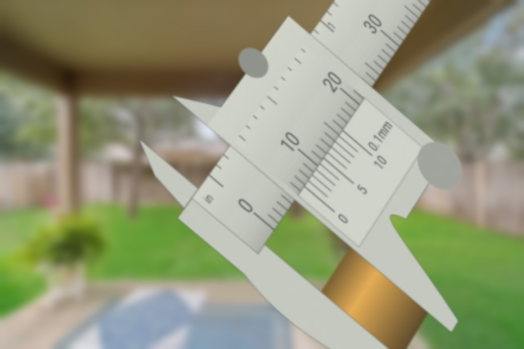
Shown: 6.8 mm
